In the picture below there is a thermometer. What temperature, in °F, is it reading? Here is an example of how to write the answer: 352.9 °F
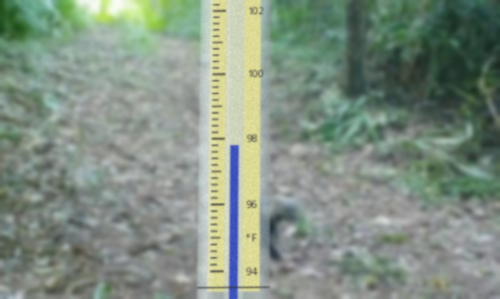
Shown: 97.8 °F
